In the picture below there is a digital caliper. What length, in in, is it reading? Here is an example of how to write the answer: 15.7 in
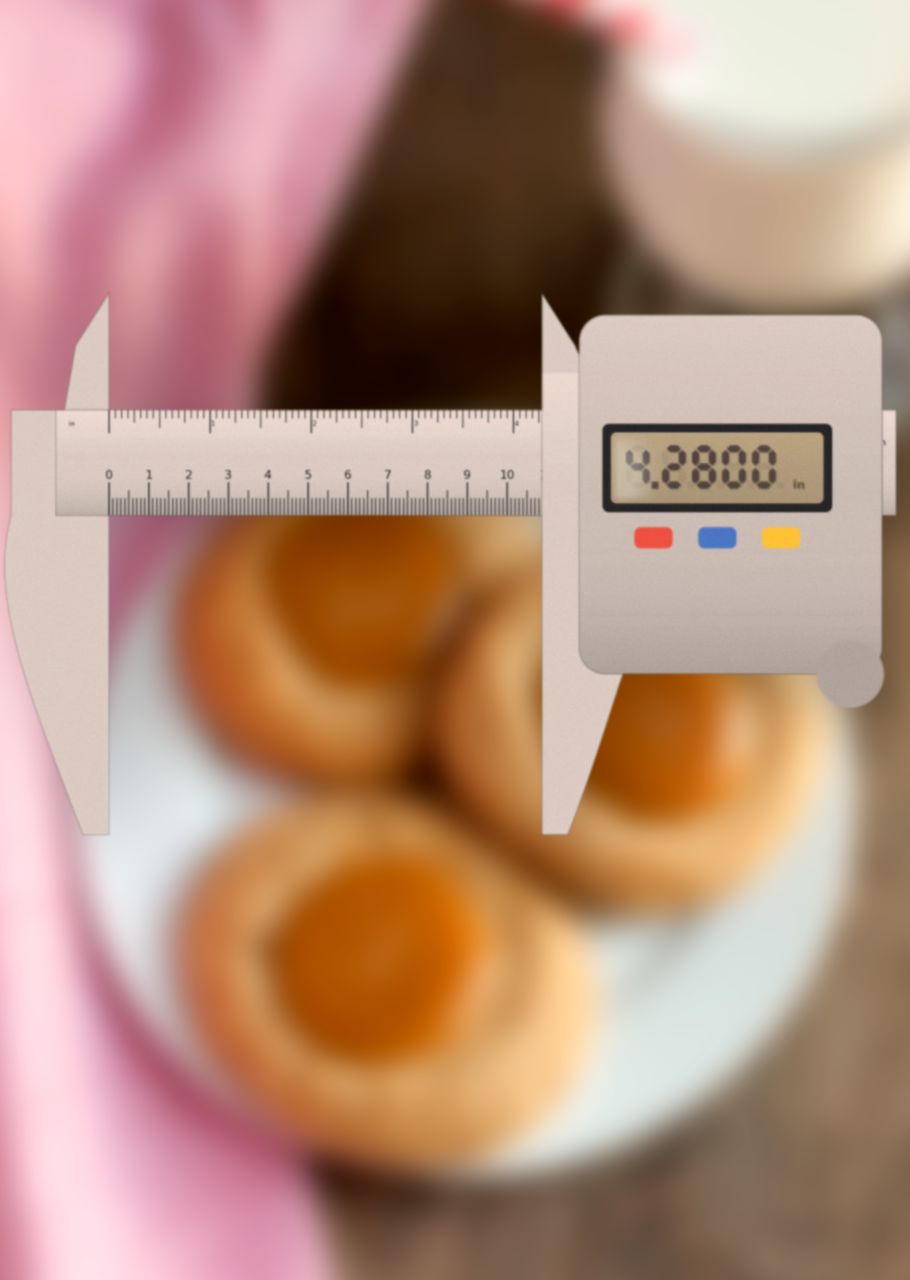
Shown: 4.2800 in
